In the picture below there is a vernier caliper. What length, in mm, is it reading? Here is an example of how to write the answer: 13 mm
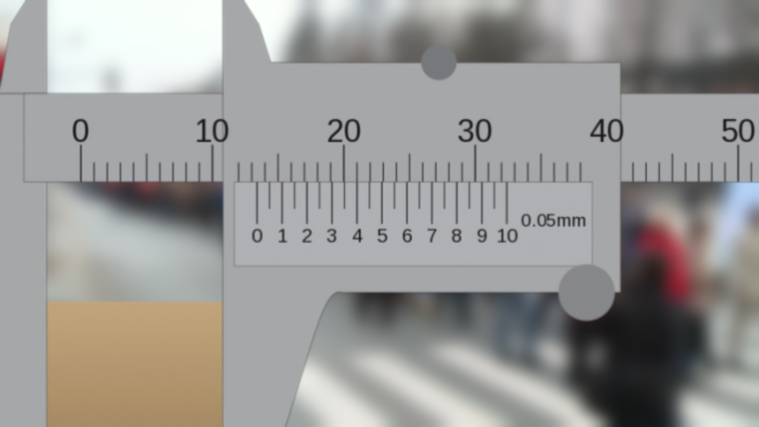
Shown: 13.4 mm
